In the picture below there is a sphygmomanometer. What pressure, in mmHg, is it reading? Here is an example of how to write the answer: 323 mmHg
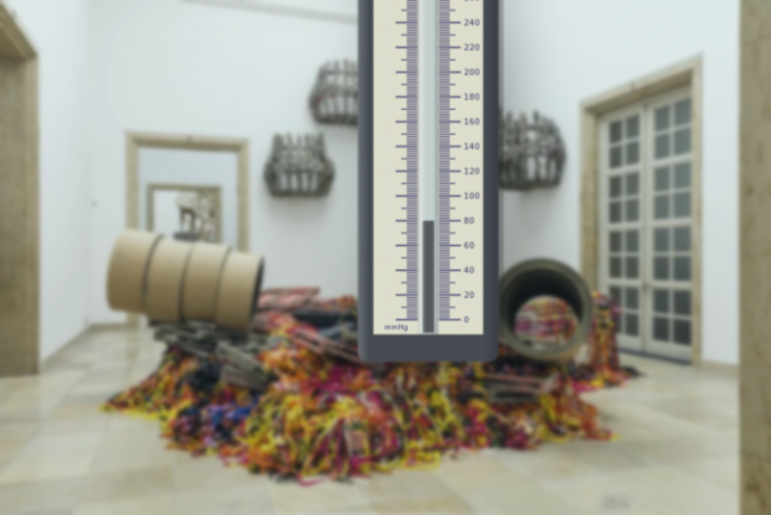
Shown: 80 mmHg
